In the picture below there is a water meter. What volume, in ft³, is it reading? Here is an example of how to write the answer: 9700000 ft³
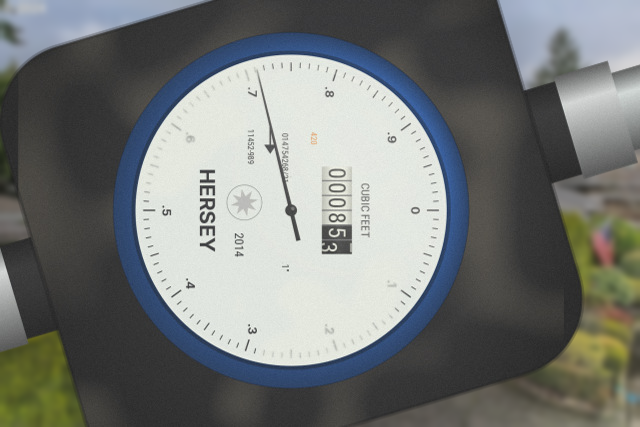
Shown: 852.71 ft³
